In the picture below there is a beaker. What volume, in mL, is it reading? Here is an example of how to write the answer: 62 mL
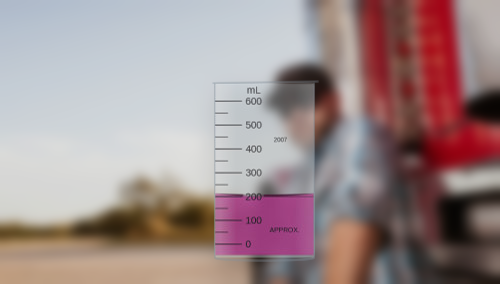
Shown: 200 mL
